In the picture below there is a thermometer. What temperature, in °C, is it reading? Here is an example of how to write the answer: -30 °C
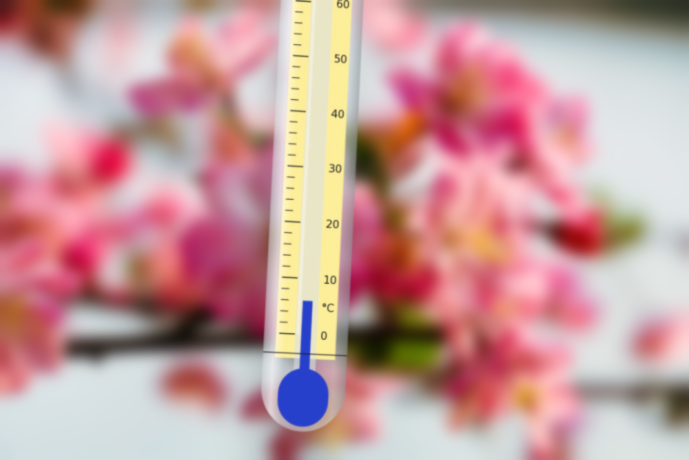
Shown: 6 °C
